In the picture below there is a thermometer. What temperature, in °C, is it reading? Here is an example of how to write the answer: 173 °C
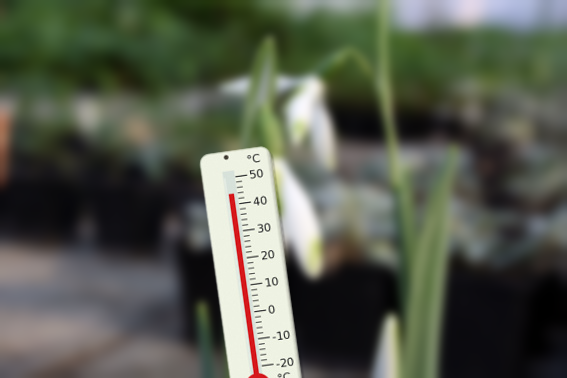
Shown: 44 °C
